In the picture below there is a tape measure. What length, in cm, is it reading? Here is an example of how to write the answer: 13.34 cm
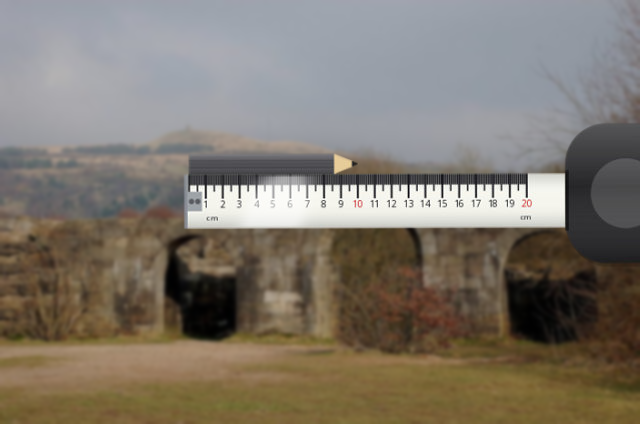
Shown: 10 cm
